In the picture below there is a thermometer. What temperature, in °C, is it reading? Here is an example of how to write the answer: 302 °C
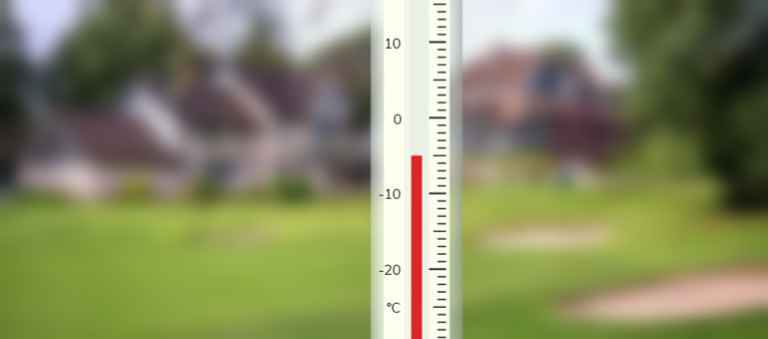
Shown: -5 °C
